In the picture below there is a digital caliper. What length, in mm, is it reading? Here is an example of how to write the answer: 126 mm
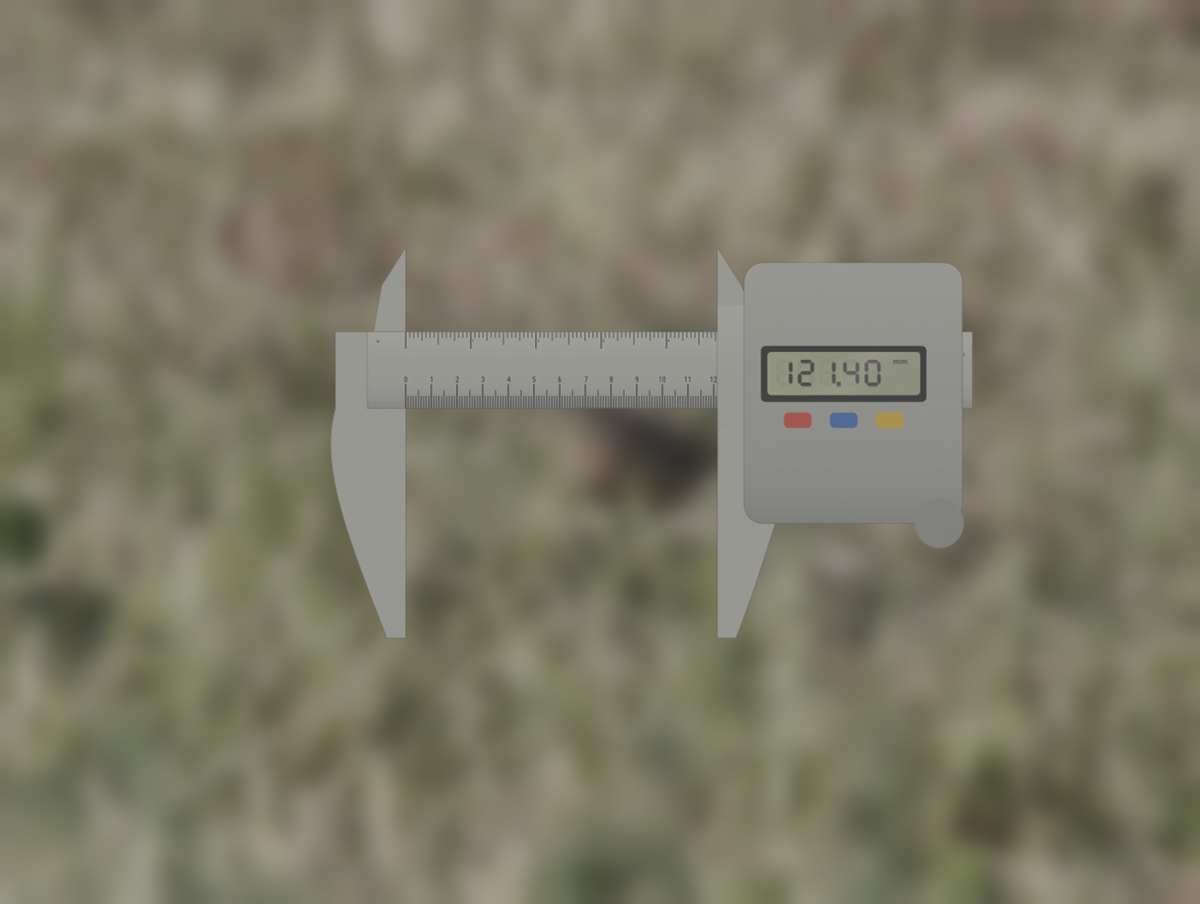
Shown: 121.40 mm
